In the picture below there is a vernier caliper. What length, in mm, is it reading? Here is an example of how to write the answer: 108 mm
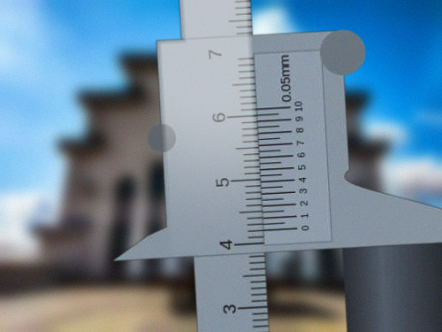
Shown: 42.0 mm
